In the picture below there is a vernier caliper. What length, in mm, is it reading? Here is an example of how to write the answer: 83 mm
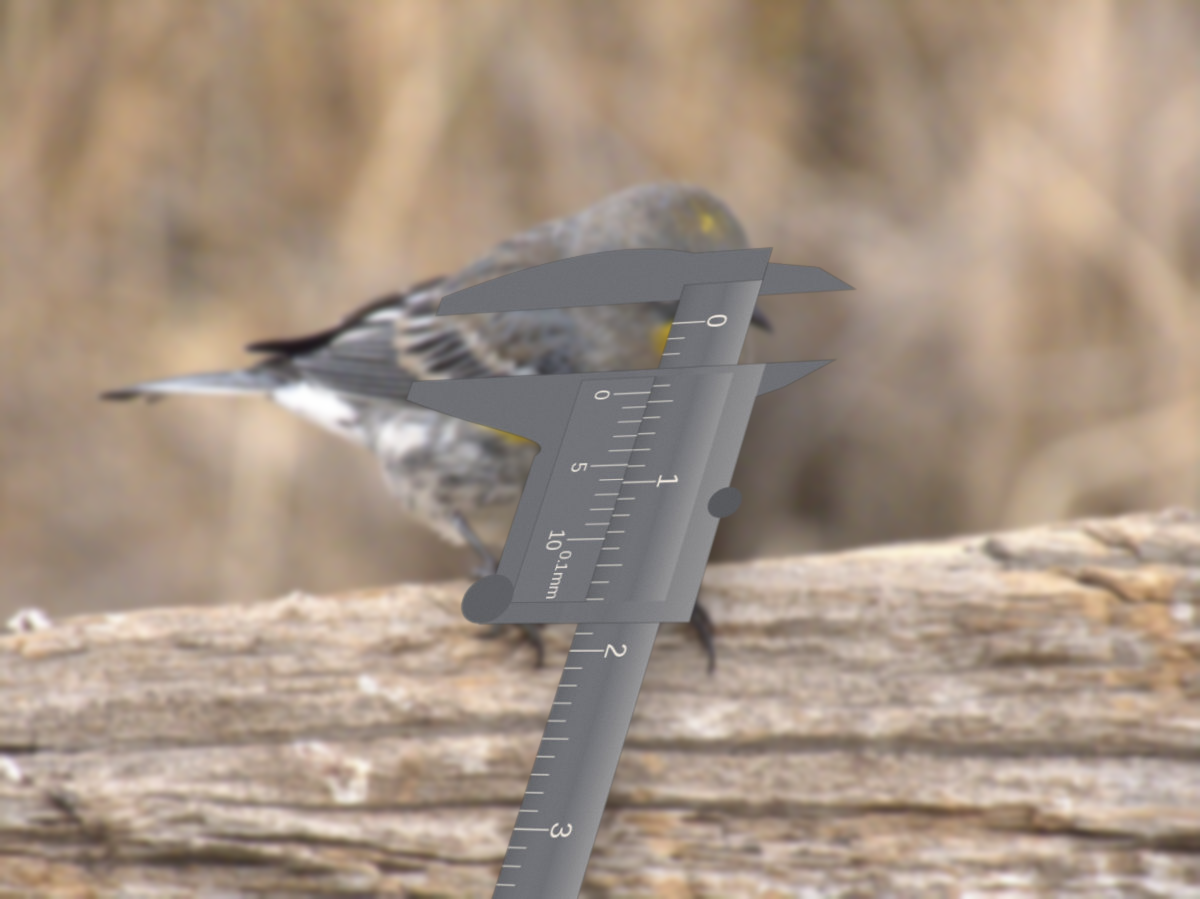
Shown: 4.4 mm
